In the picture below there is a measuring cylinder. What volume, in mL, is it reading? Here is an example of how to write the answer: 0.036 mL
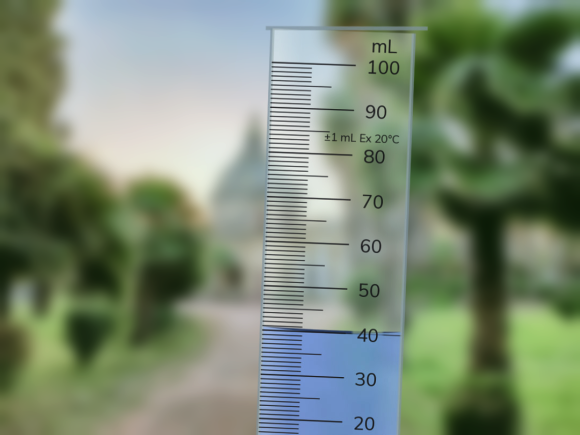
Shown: 40 mL
